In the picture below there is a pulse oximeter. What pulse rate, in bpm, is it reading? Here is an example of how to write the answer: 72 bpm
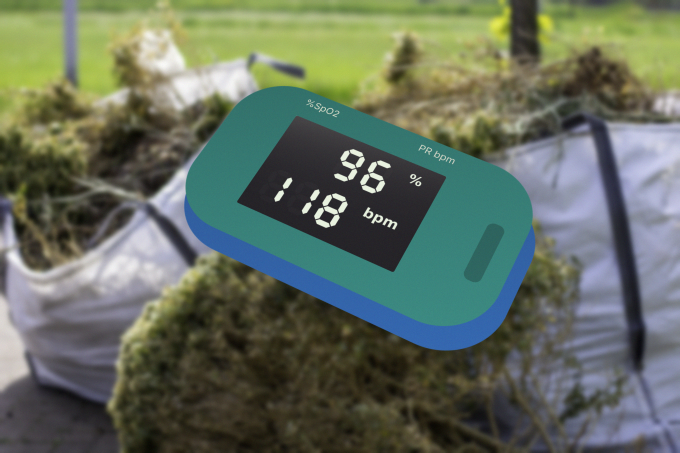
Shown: 118 bpm
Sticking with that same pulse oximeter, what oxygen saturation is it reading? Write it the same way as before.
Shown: 96 %
